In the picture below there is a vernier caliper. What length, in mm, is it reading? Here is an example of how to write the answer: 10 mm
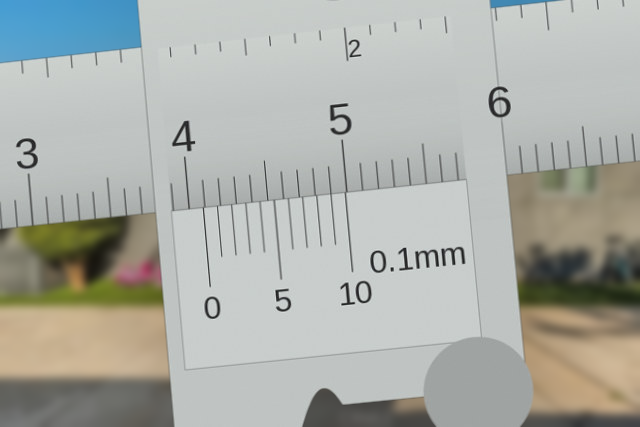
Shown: 40.9 mm
